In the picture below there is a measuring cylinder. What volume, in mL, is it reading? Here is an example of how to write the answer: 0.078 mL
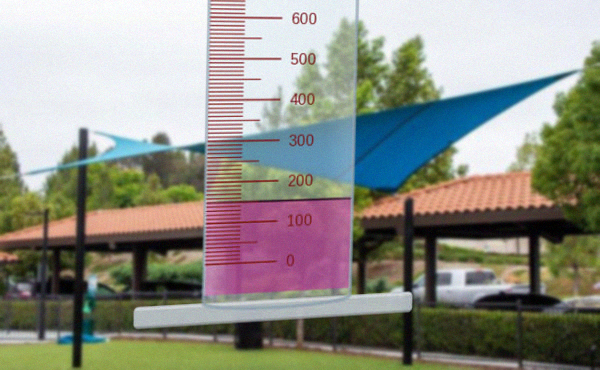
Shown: 150 mL
